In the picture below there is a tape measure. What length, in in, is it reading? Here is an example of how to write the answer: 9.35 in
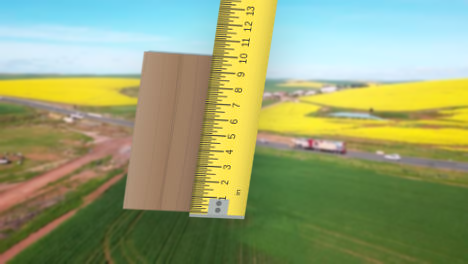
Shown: 10 in
